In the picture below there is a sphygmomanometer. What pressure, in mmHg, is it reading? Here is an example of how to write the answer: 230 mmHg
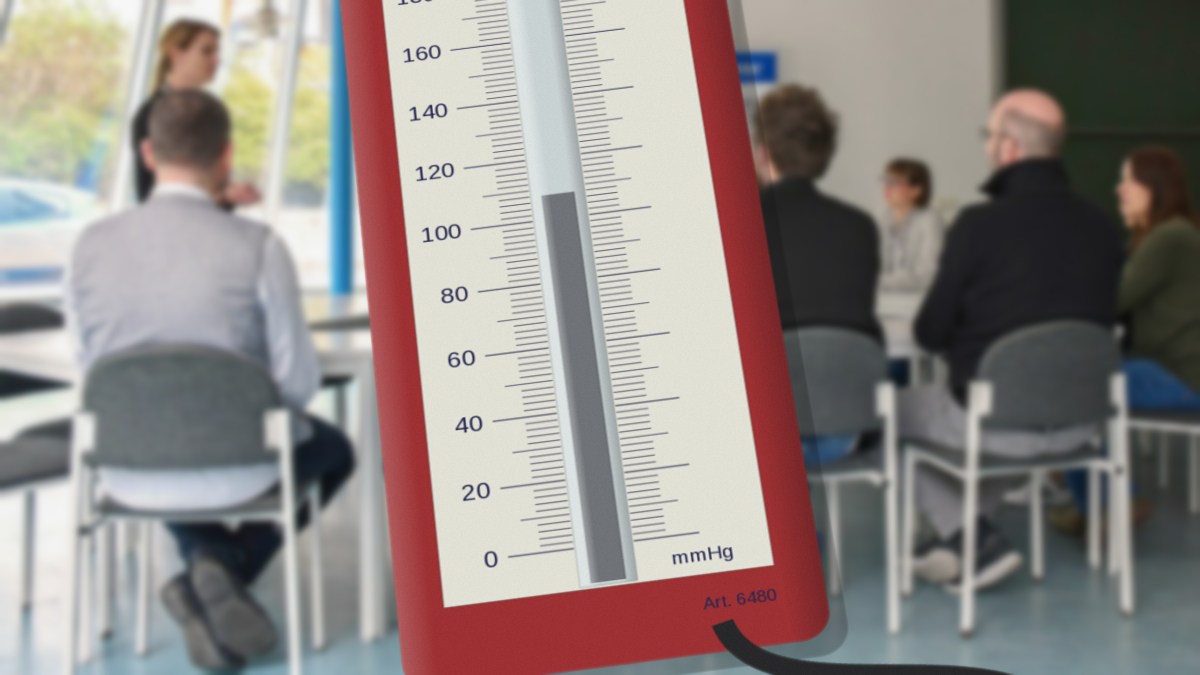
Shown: 108 mmHg
